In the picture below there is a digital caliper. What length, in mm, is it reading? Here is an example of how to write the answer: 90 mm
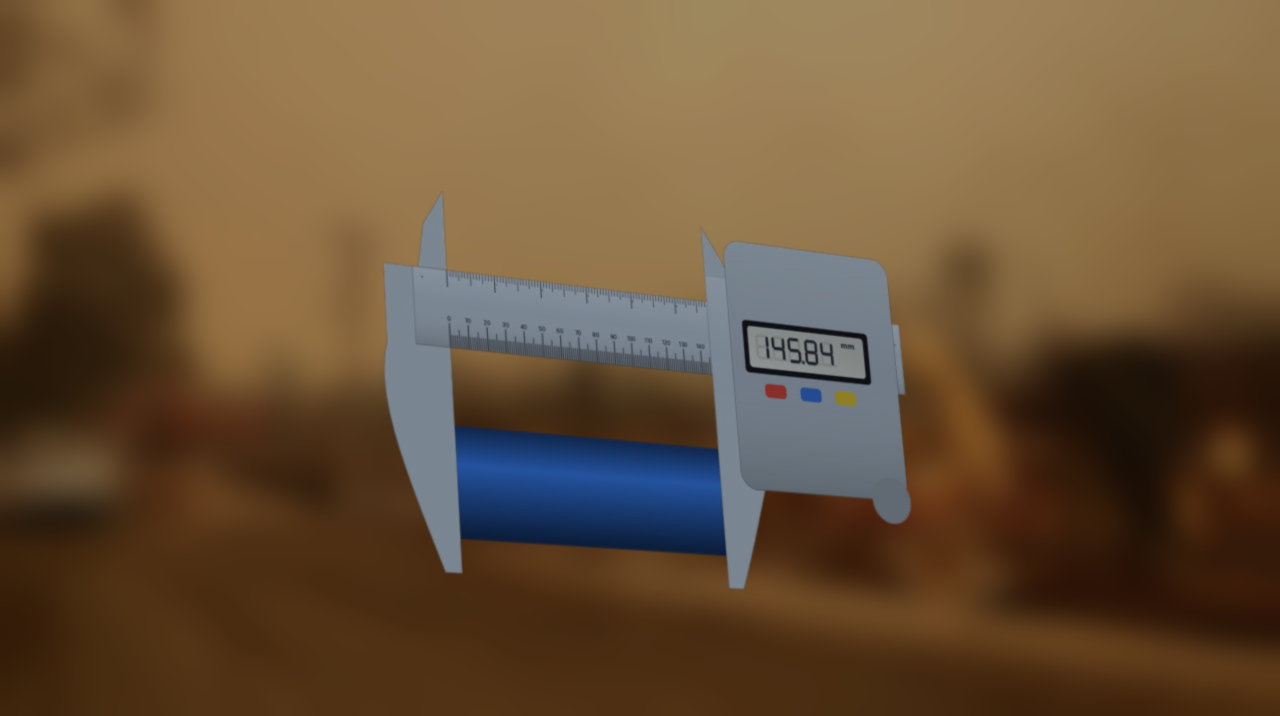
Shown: 145.84 mm
